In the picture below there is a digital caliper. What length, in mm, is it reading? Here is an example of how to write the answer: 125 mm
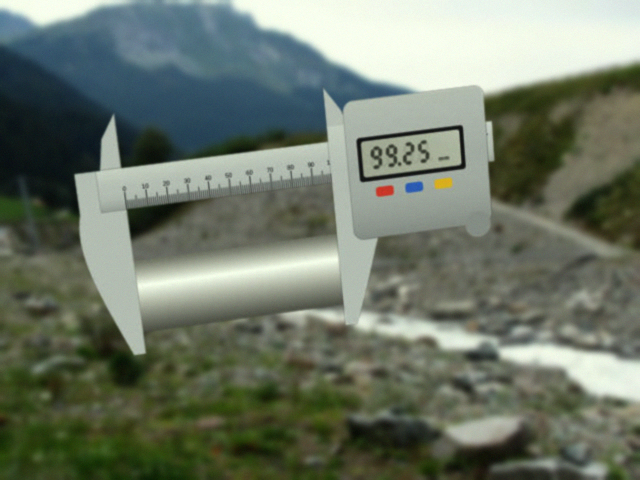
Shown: 99.25 mm
